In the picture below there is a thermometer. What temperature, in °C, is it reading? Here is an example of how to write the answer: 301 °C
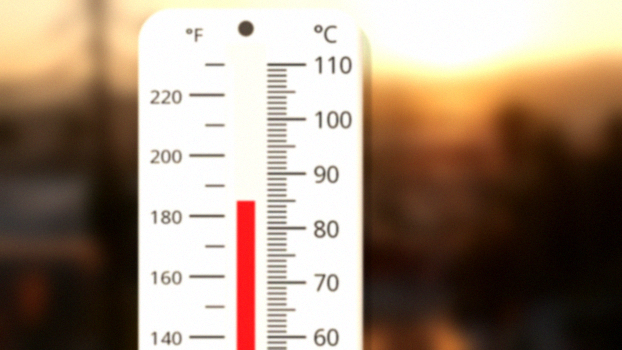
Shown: 85 °C
